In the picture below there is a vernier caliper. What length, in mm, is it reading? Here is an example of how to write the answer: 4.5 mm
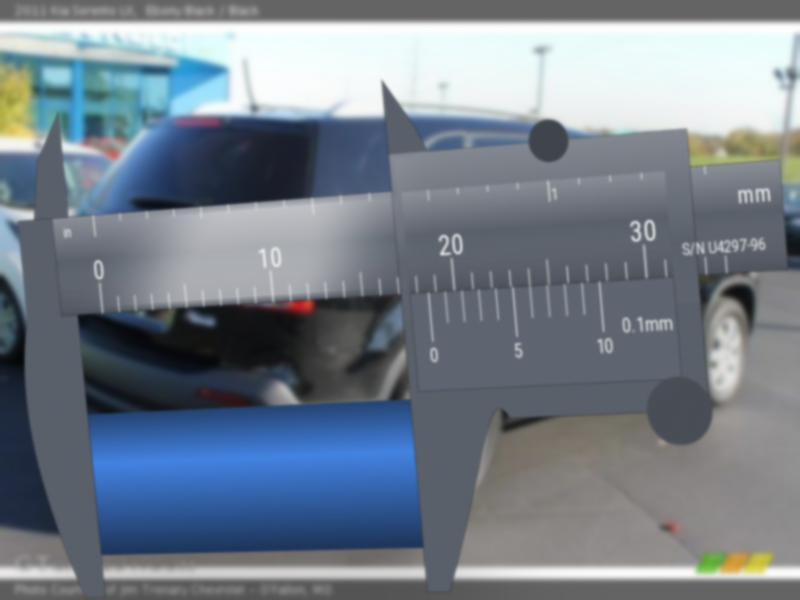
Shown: 18.6 mm
